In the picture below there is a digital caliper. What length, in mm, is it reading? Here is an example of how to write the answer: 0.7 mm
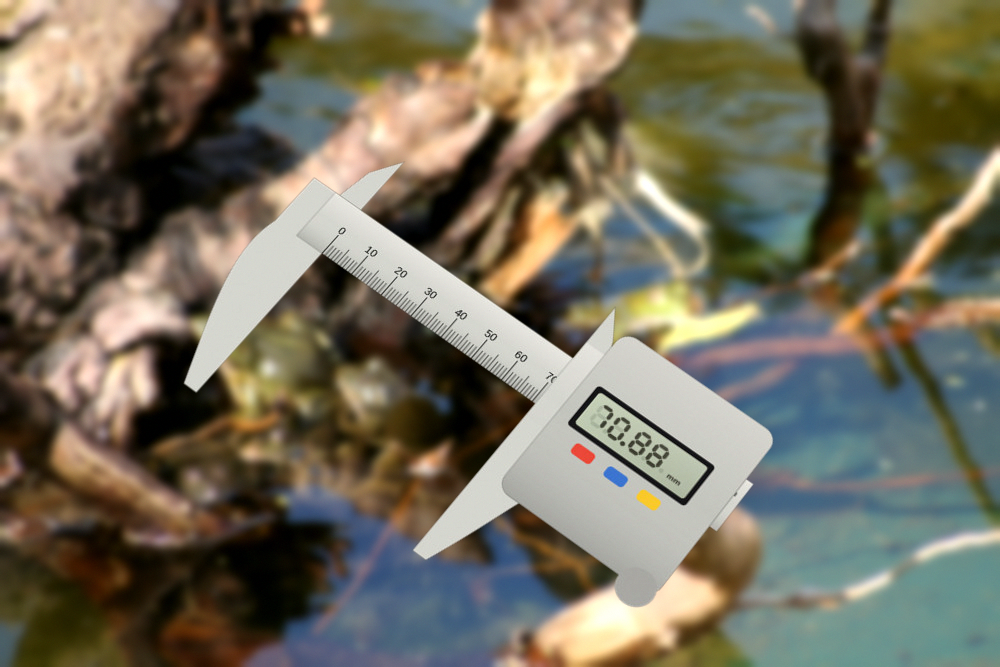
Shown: 70.88 mm
